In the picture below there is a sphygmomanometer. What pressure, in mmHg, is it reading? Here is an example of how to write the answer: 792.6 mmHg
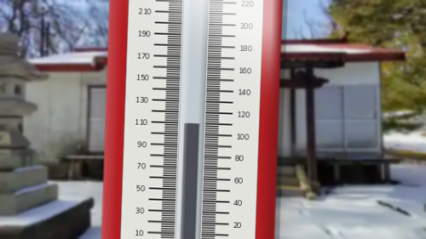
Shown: 110 mmHg
